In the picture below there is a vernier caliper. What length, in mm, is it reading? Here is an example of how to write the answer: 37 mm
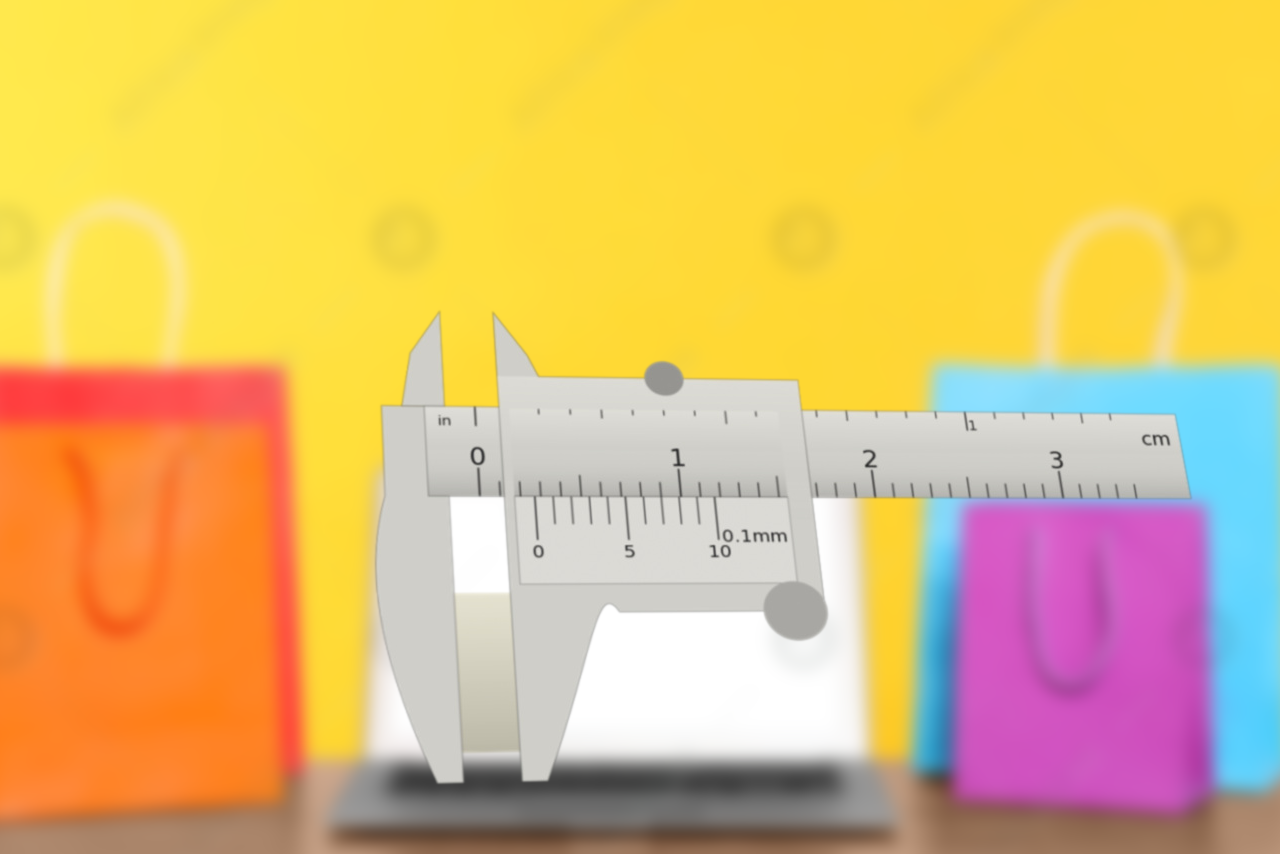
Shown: 2.7 mm
